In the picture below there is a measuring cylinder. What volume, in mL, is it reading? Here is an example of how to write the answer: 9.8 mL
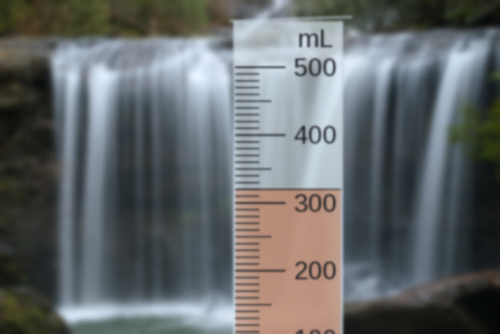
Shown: 320 mL
